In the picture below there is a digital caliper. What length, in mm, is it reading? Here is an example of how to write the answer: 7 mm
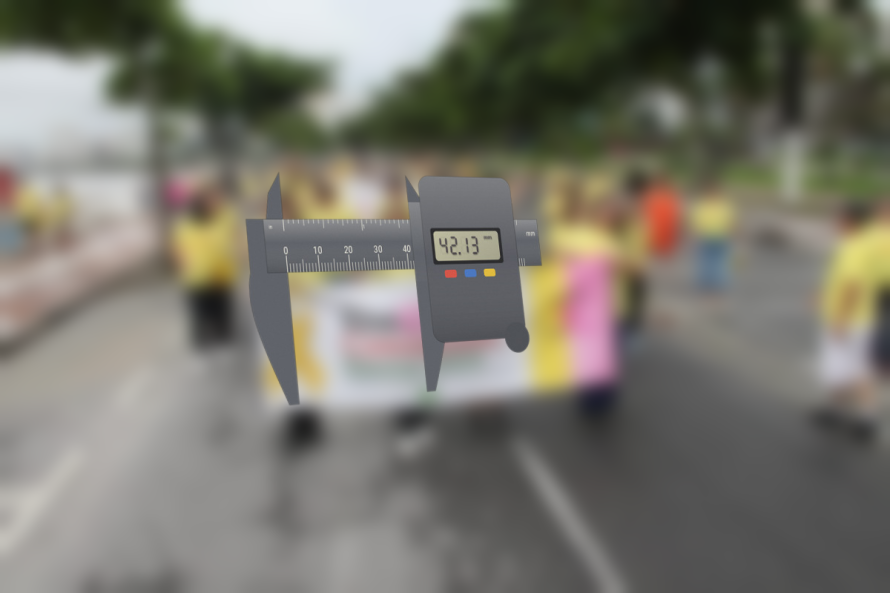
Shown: 42.13 mm
